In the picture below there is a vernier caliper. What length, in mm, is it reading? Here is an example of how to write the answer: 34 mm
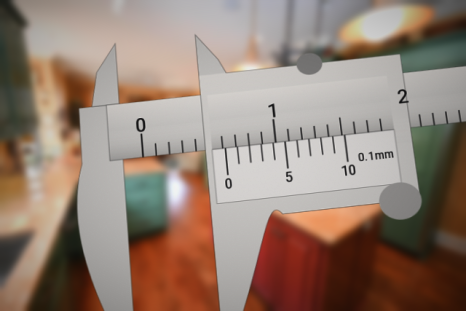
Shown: 6.2 mm
